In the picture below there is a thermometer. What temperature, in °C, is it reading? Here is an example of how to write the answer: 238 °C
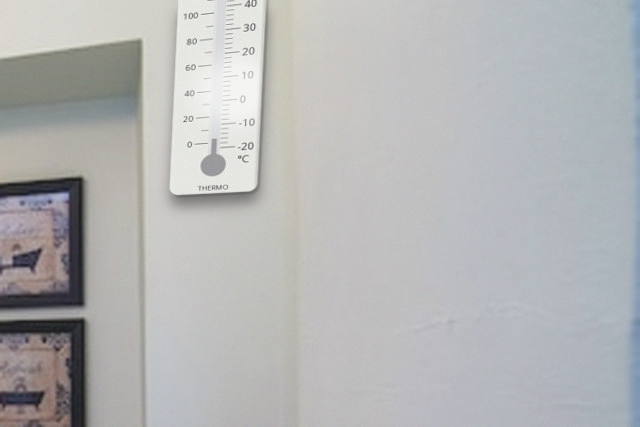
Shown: -16 °C
